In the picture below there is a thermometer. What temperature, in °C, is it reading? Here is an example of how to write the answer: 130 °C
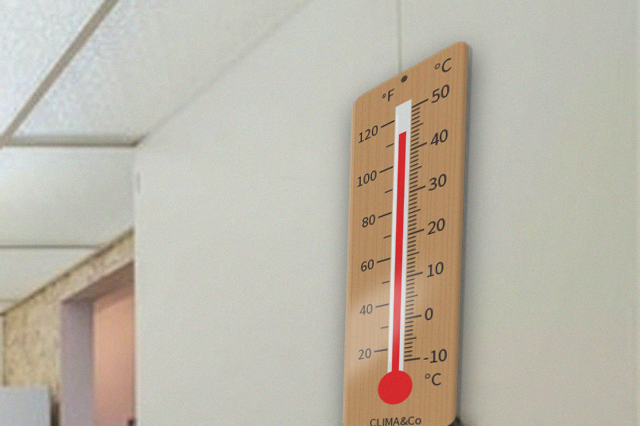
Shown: 45 °C
